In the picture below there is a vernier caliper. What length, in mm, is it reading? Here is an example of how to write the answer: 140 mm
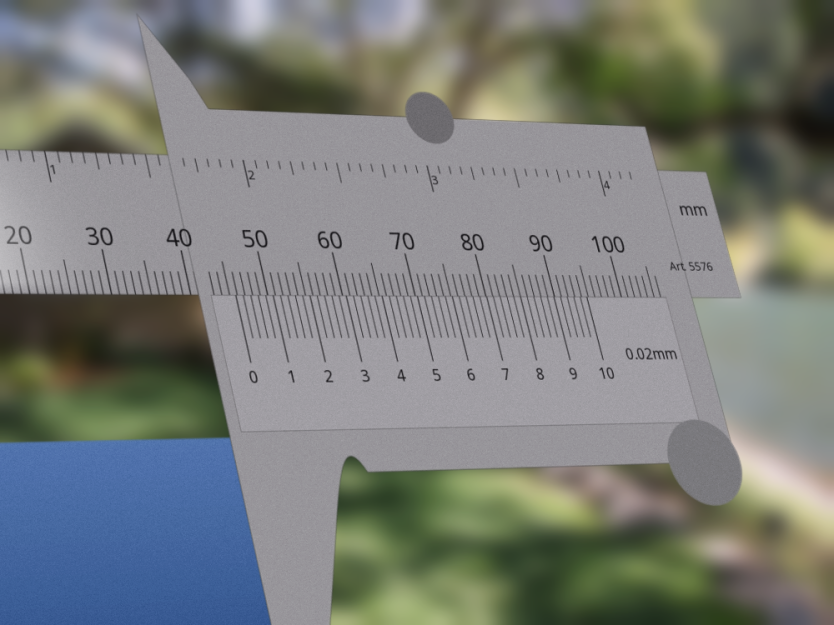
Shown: 45.8 mm
